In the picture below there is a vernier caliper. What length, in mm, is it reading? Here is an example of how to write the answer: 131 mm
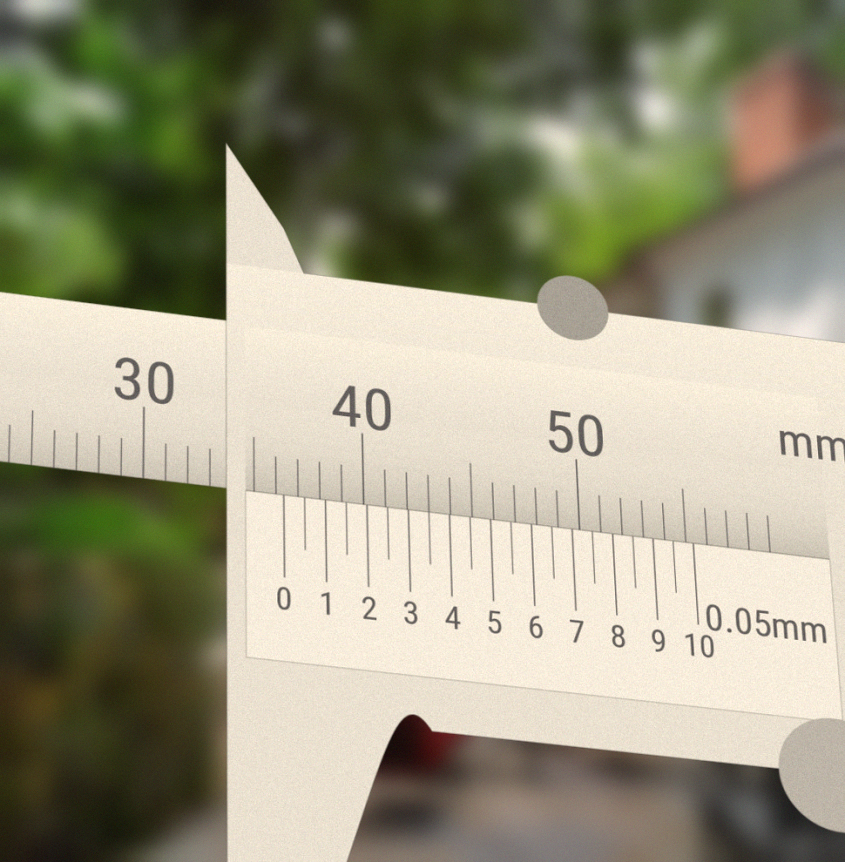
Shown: 36.35 mm
